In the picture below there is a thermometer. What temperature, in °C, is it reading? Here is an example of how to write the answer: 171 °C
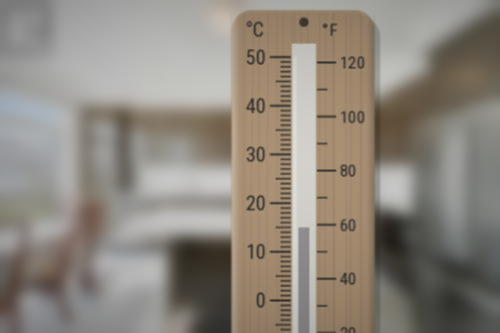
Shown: 15 °C
